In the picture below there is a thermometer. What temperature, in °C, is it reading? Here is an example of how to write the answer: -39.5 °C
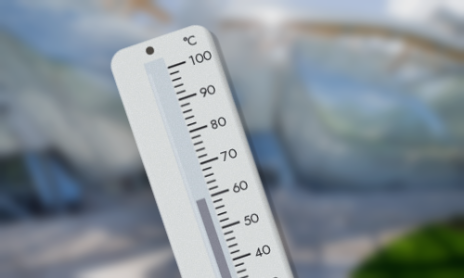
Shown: 60 °C
